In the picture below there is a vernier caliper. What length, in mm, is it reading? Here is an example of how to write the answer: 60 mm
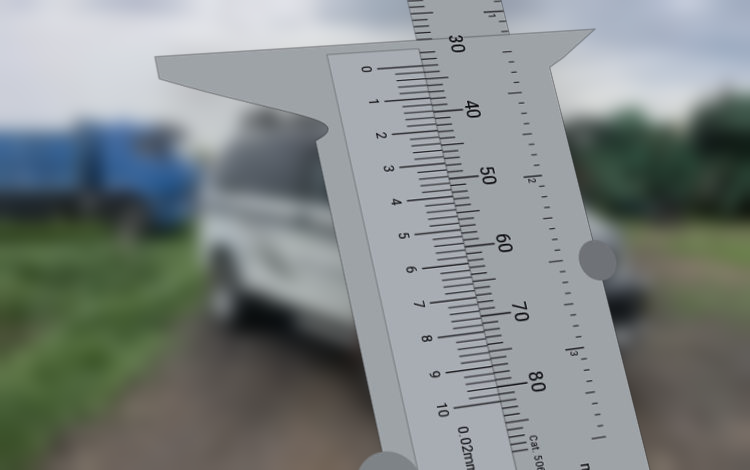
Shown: 33.0 mm
